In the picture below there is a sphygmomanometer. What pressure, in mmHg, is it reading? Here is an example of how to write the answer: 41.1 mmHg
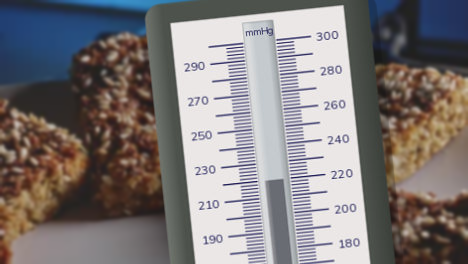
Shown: 220 mmHg
